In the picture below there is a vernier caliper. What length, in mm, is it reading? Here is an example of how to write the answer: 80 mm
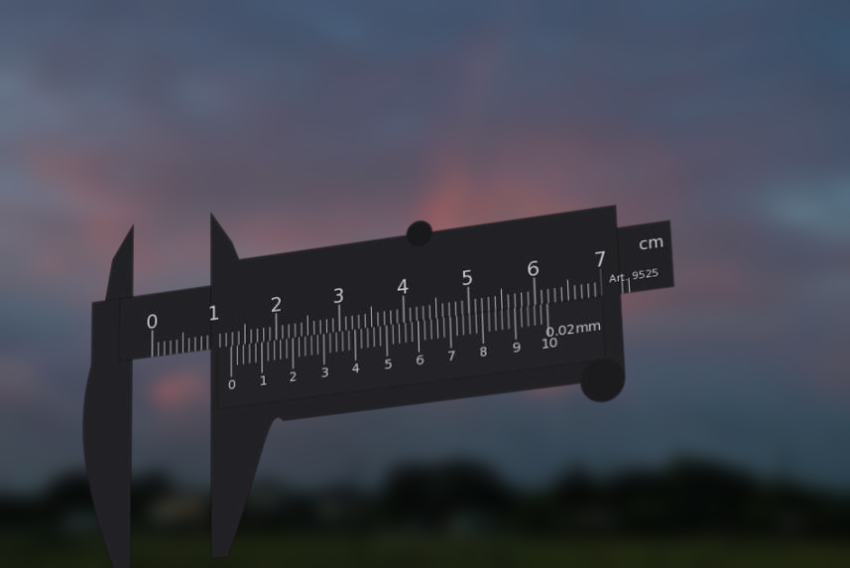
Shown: 12.8 mm
